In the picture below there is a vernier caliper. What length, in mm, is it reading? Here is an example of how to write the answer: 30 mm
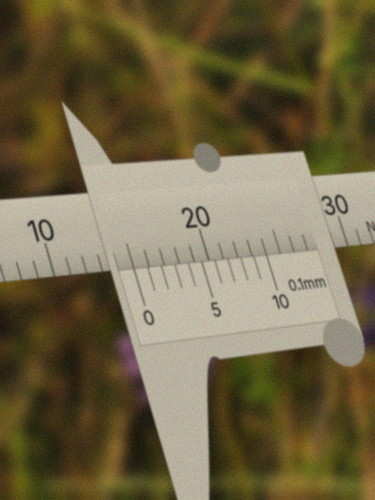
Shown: 15.0 mm
